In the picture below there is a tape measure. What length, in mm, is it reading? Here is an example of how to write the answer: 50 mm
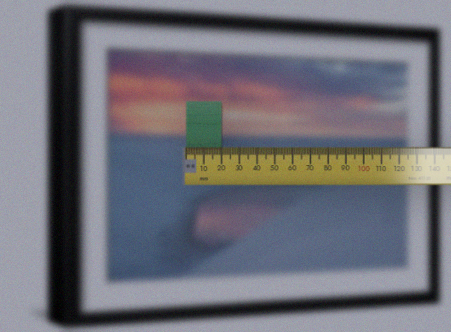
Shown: 20 mm
